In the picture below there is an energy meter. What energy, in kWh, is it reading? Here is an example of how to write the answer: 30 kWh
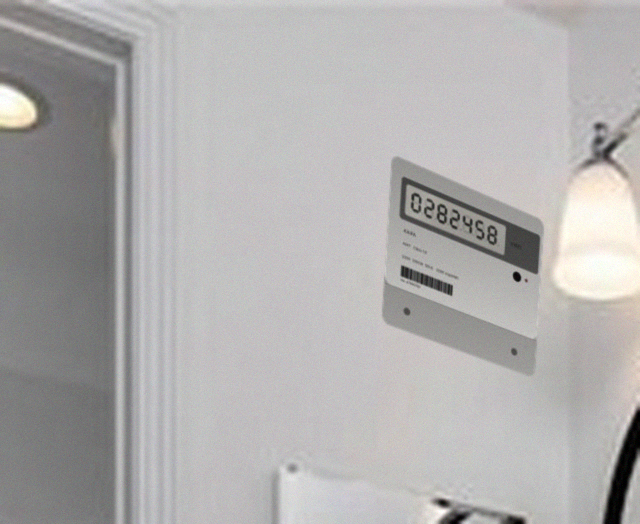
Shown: 282458 kWh
